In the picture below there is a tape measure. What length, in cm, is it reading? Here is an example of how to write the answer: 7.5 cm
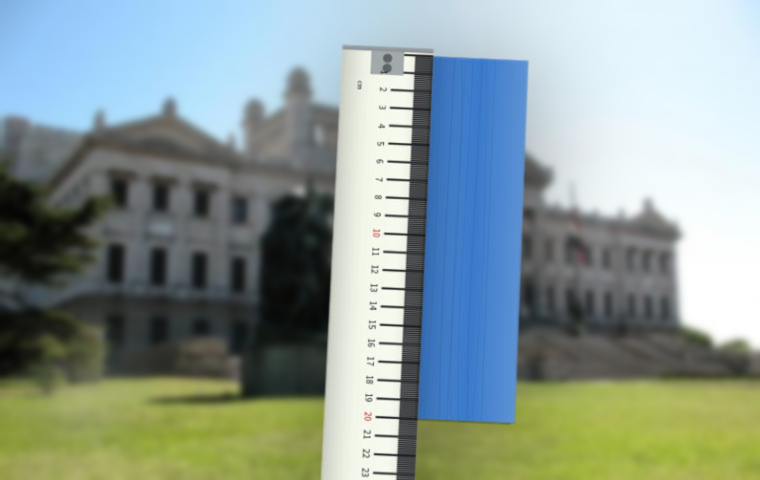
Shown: 20 cm
